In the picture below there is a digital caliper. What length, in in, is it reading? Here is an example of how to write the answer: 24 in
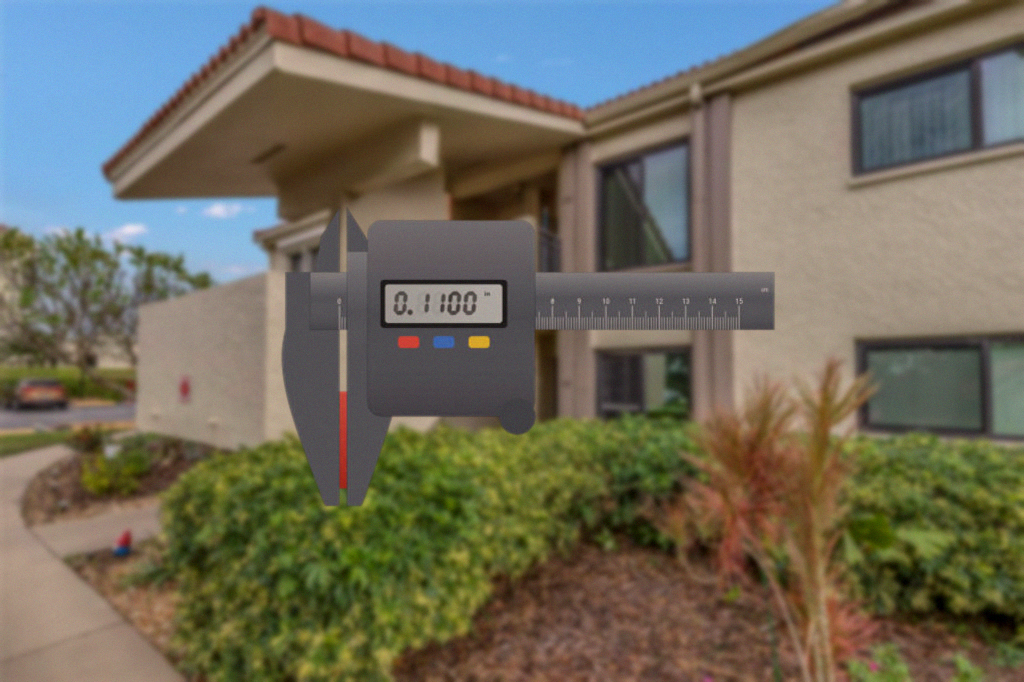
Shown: 0.1100 in
